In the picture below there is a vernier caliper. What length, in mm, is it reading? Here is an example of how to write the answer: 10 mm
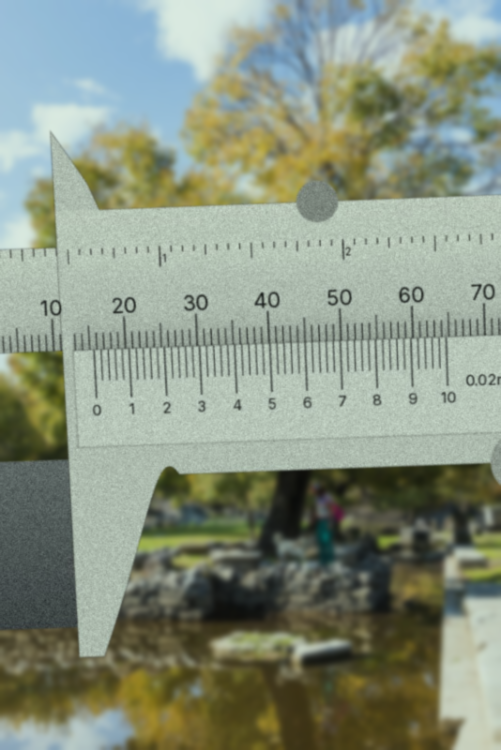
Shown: 15.6 mm
